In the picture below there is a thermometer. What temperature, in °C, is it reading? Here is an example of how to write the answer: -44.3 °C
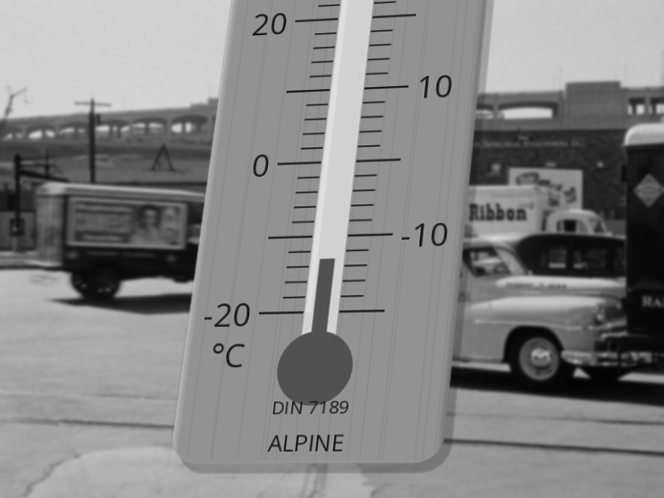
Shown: -13 °C
